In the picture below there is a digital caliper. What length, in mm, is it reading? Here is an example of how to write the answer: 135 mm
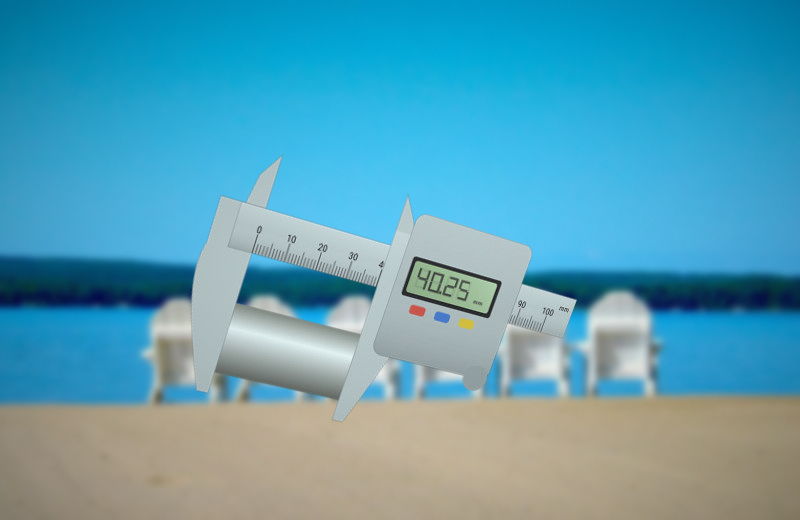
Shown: 40.25 mm
